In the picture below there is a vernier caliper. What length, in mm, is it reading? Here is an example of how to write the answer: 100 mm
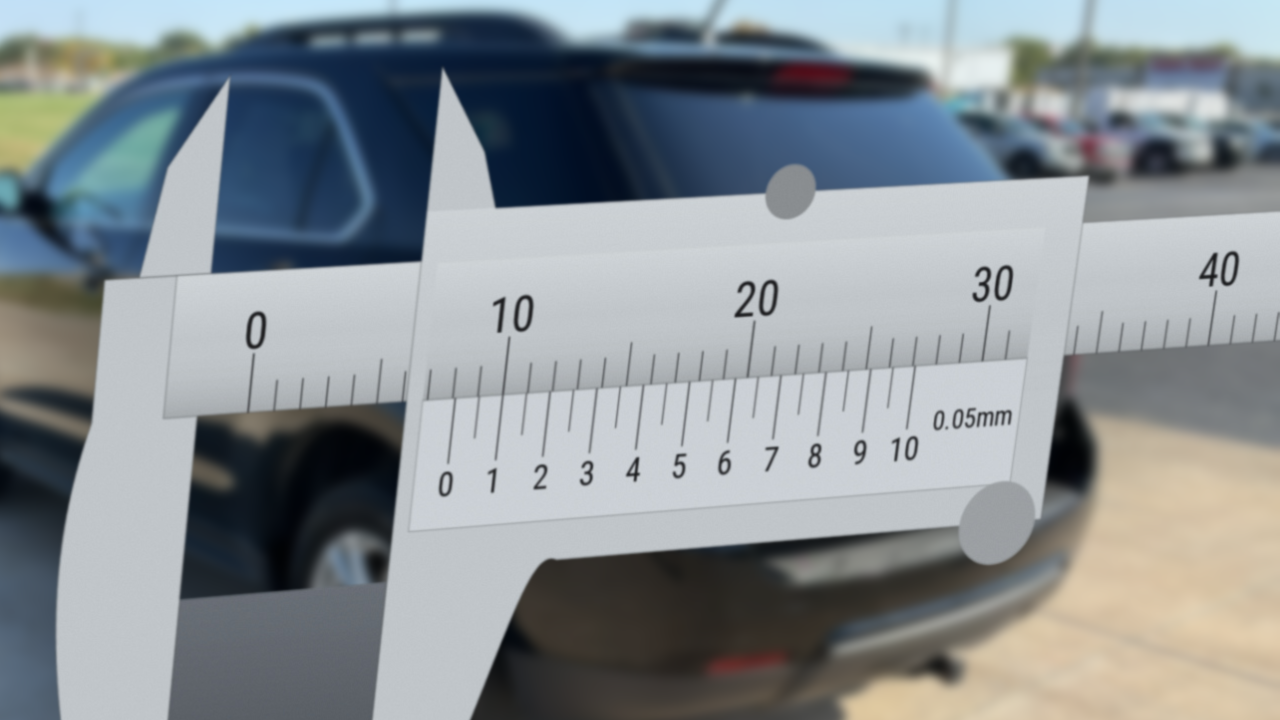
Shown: 8.1 mm
